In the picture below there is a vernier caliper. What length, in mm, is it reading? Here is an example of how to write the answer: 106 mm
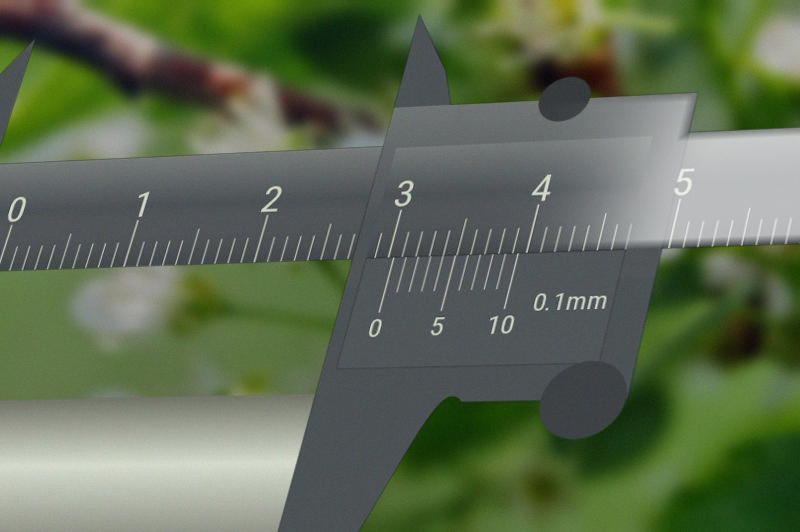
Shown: 30.4 mm
